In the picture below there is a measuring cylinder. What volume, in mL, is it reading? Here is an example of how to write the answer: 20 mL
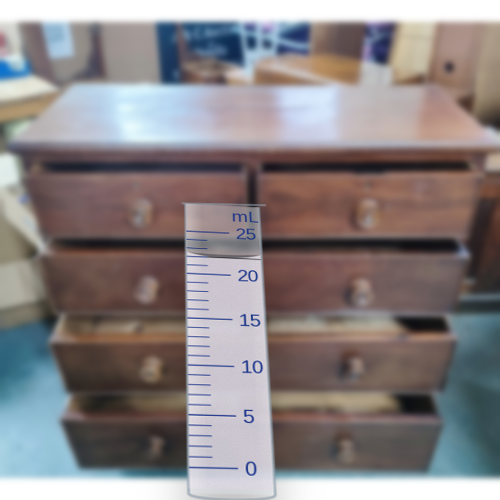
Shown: 22 mL
